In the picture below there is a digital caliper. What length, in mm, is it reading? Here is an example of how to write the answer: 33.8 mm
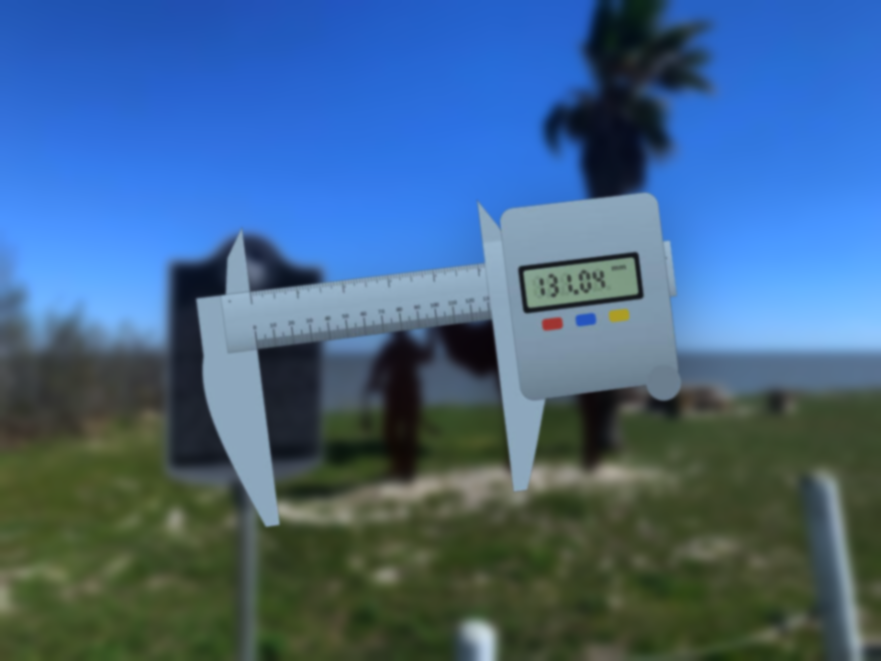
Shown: 131.04 mm
